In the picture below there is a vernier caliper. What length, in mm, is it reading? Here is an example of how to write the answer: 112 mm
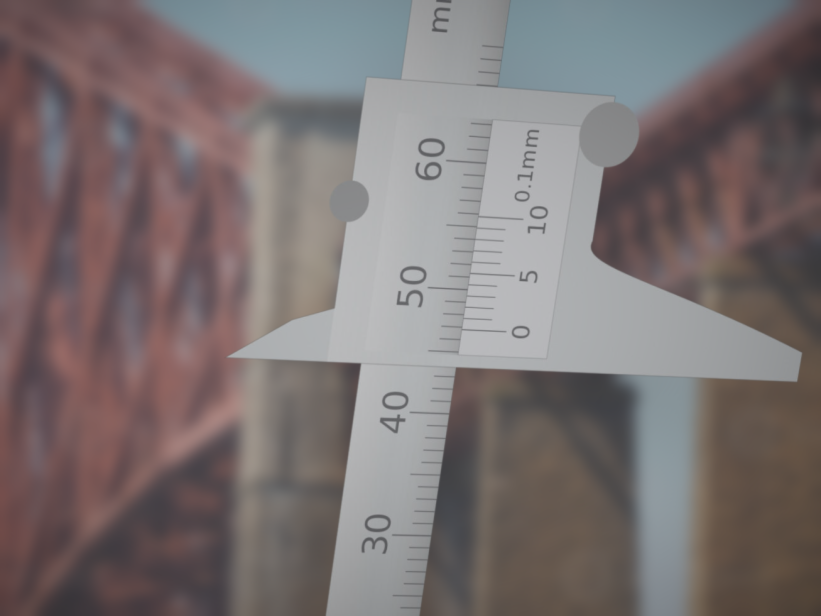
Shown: 46.8 mm
